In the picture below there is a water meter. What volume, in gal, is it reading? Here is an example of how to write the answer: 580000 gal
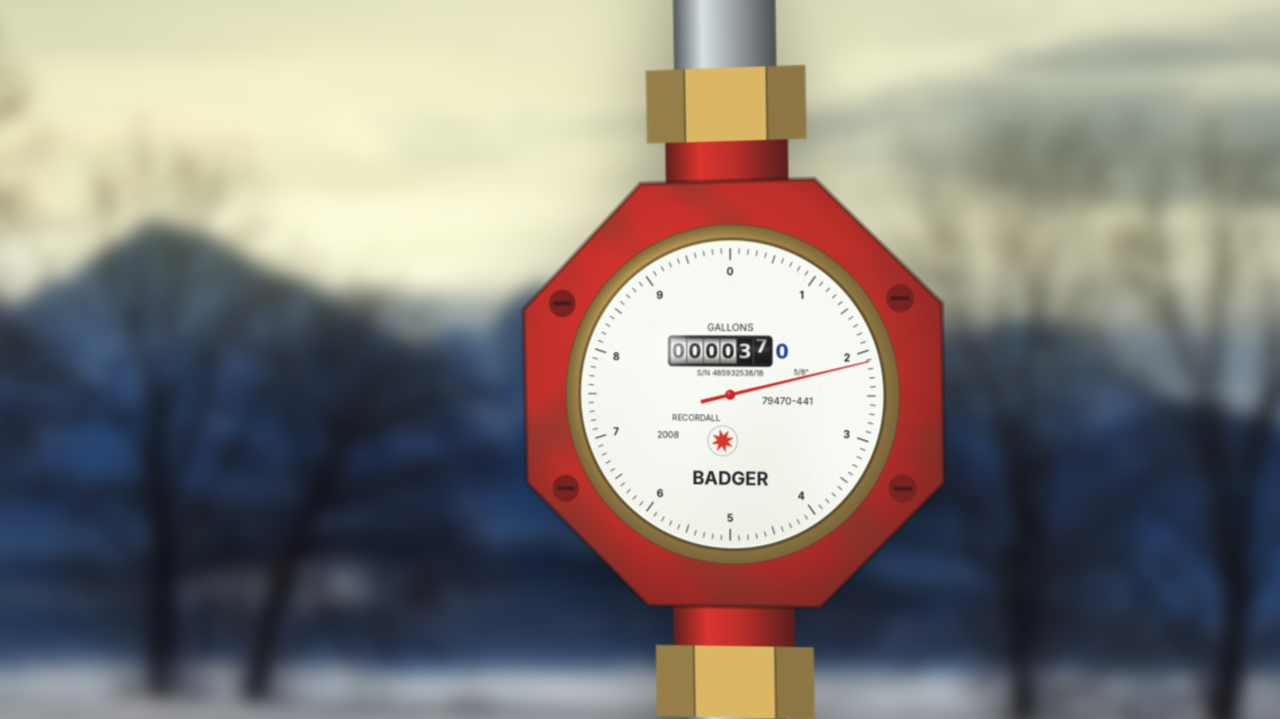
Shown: 372.1 gal
